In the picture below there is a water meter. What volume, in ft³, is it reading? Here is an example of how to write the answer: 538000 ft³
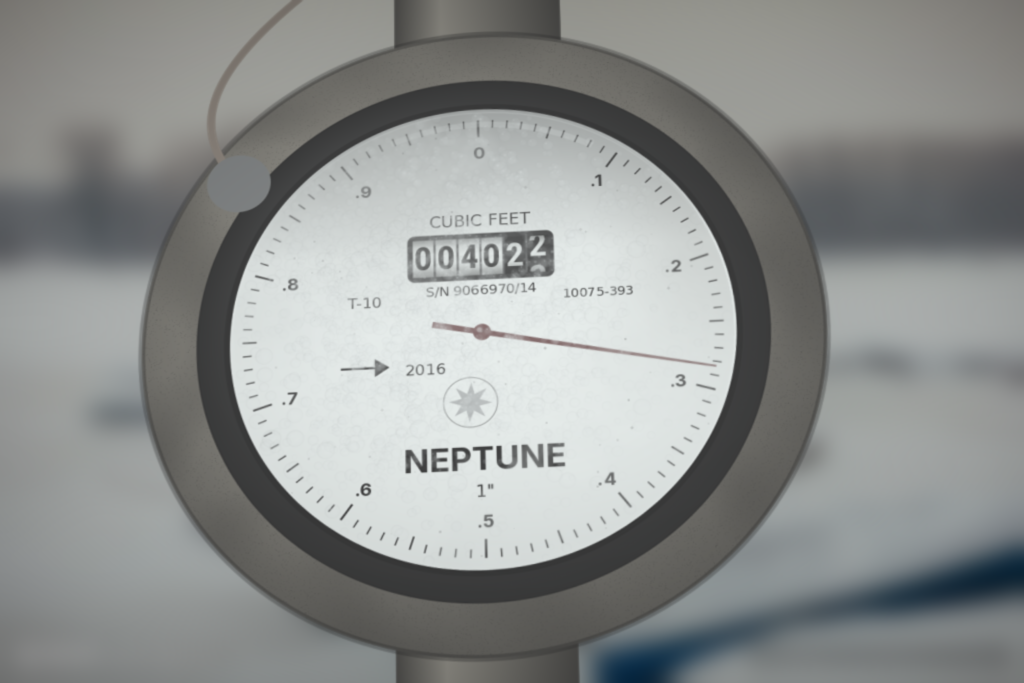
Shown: 4022.28 ft³
